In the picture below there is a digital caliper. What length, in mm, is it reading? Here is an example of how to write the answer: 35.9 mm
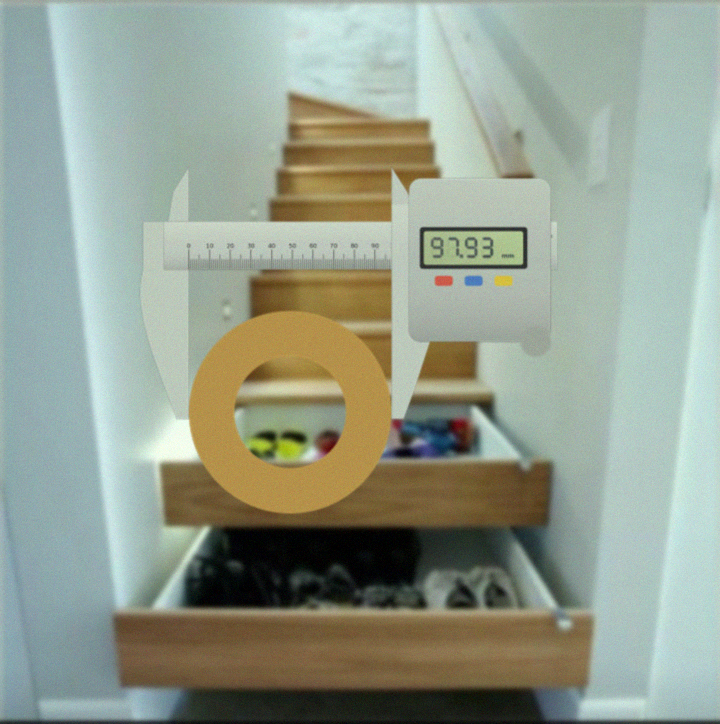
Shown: 97.93 mm
